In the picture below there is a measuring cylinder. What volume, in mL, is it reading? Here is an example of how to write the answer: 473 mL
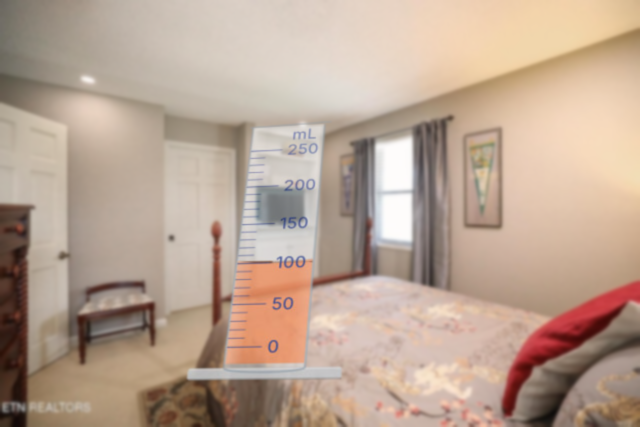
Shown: 100 mL
